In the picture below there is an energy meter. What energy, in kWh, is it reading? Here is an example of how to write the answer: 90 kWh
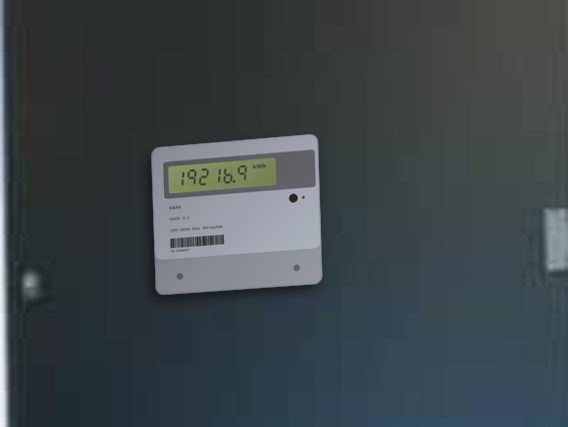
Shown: 19216.9 kWh
